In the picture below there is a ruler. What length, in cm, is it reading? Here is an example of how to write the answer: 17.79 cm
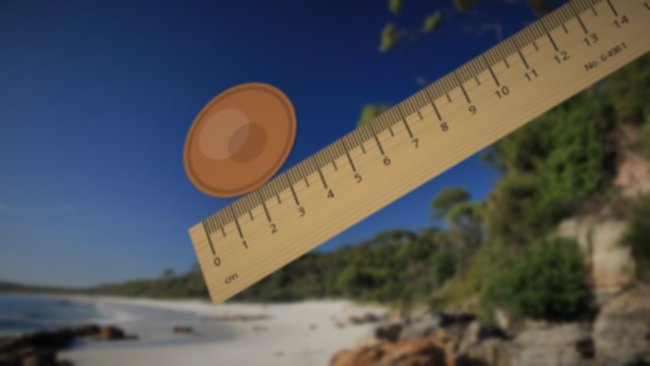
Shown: 4 cm
